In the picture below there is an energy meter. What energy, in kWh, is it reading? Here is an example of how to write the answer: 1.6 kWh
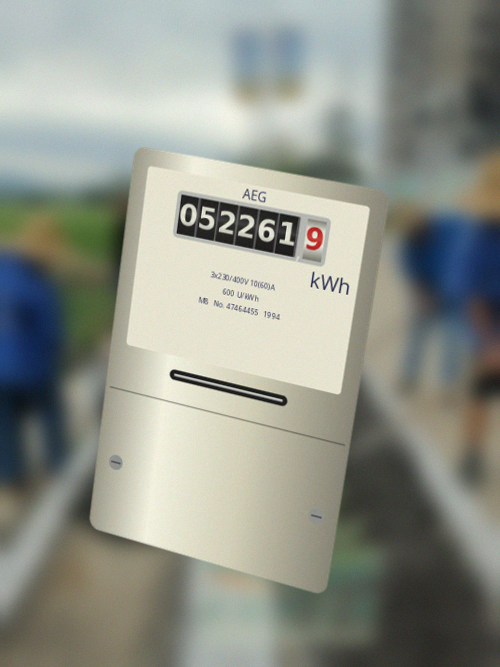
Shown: 52261.9 kWh
